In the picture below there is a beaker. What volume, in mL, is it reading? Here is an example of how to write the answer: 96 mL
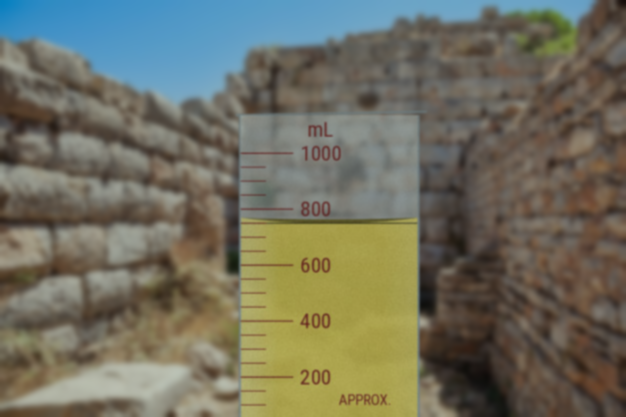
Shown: 750 mL
